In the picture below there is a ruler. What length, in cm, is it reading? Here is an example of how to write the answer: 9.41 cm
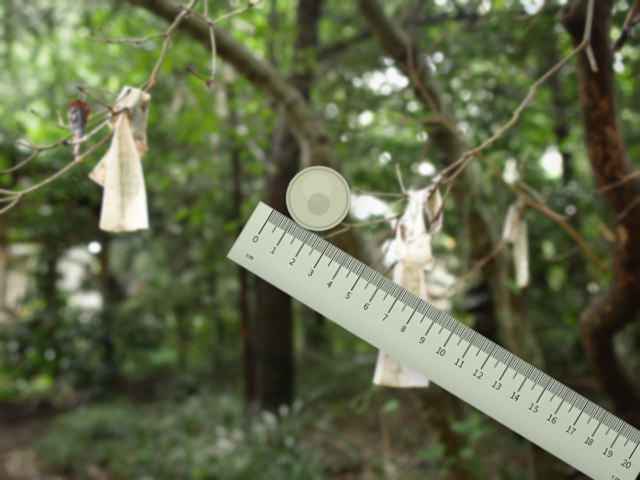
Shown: 3 cm
